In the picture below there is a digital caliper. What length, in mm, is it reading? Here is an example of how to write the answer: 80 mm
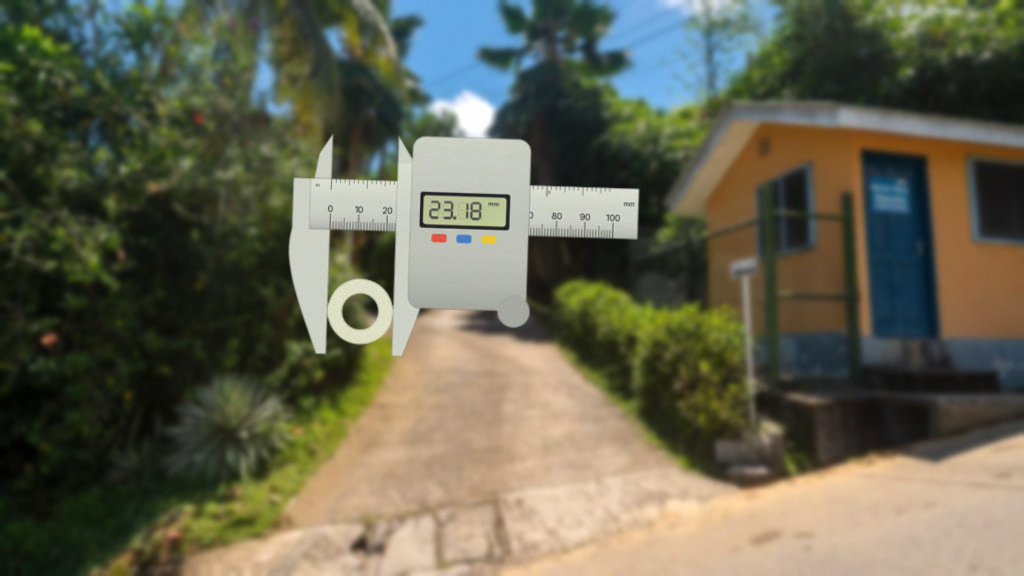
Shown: 23.18 mm
